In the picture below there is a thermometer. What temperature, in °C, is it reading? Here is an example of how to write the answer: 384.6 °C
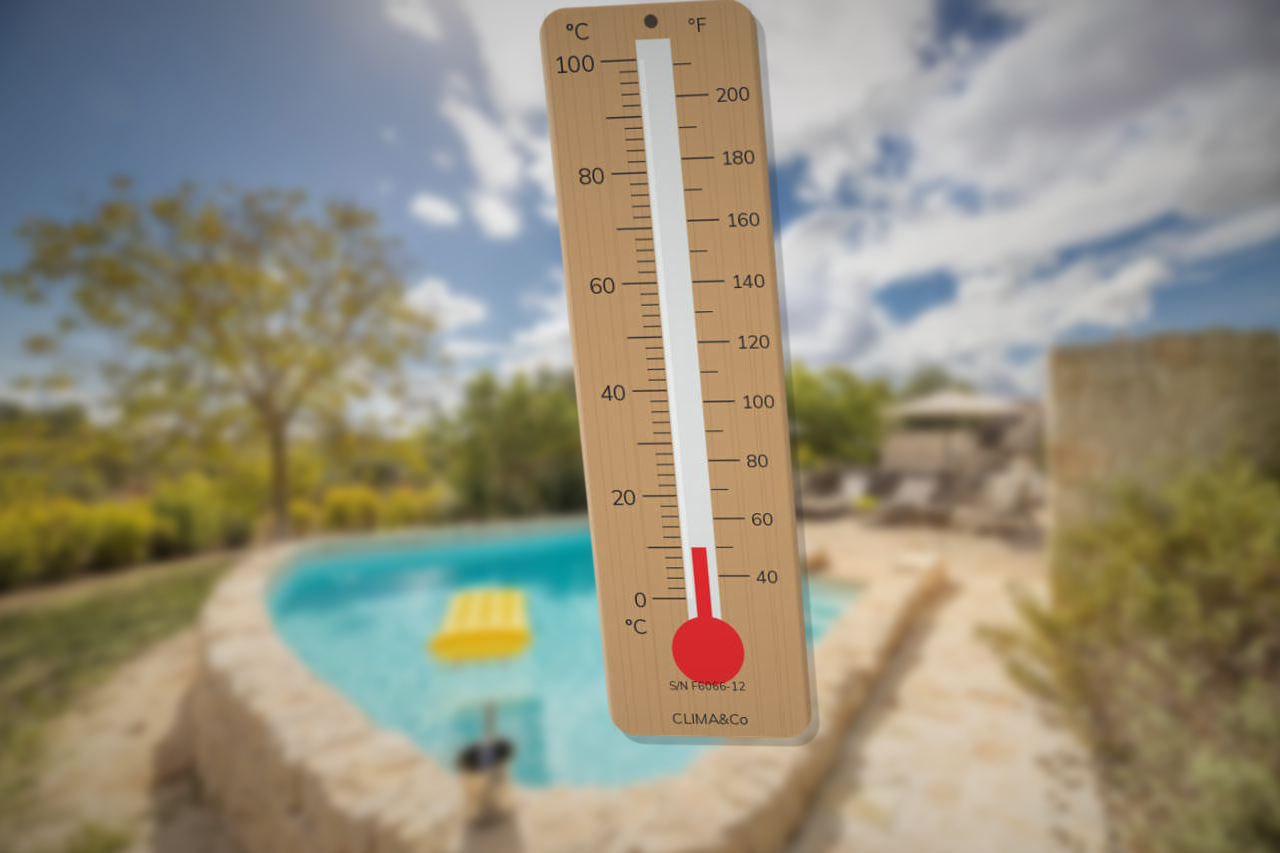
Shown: 10 °C
